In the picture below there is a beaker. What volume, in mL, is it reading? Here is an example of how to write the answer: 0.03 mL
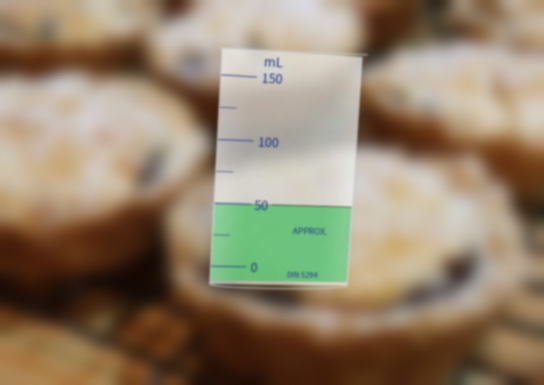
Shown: 50 mL
